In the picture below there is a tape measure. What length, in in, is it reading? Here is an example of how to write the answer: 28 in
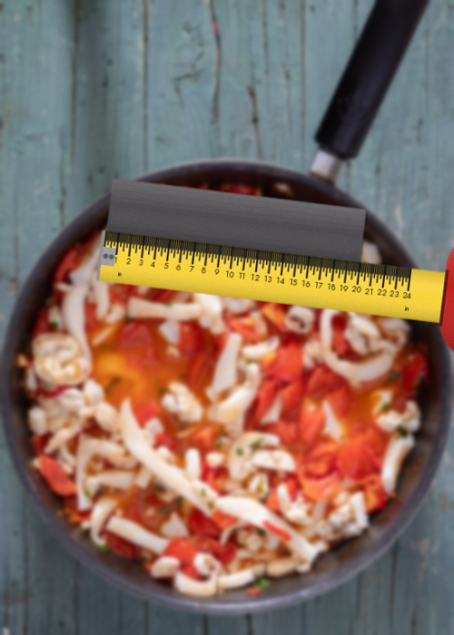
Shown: 20 in
